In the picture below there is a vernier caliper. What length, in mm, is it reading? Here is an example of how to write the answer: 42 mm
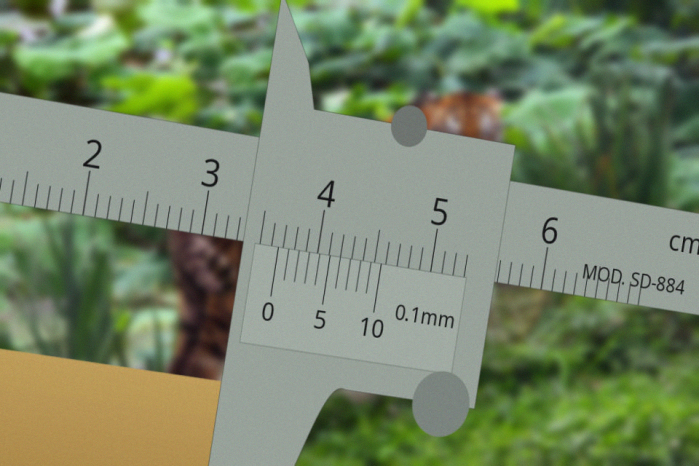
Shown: 36.6 mm
